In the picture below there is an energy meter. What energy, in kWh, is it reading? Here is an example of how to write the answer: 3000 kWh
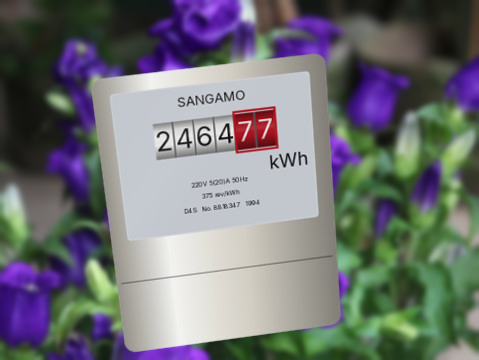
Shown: 2464.77 kWh
